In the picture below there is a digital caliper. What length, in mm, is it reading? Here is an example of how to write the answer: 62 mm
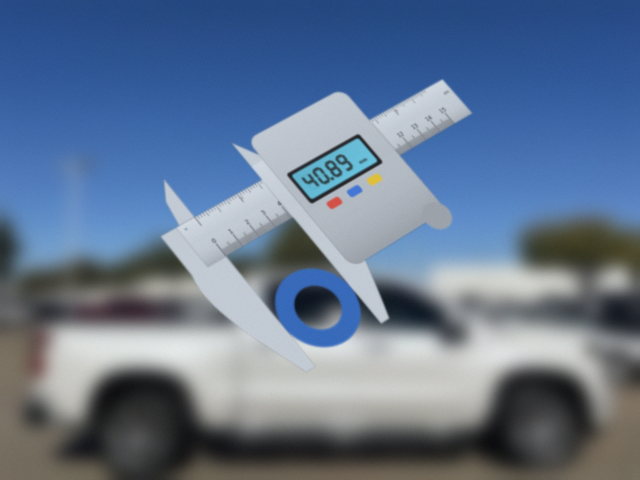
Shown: 40.89 mm
